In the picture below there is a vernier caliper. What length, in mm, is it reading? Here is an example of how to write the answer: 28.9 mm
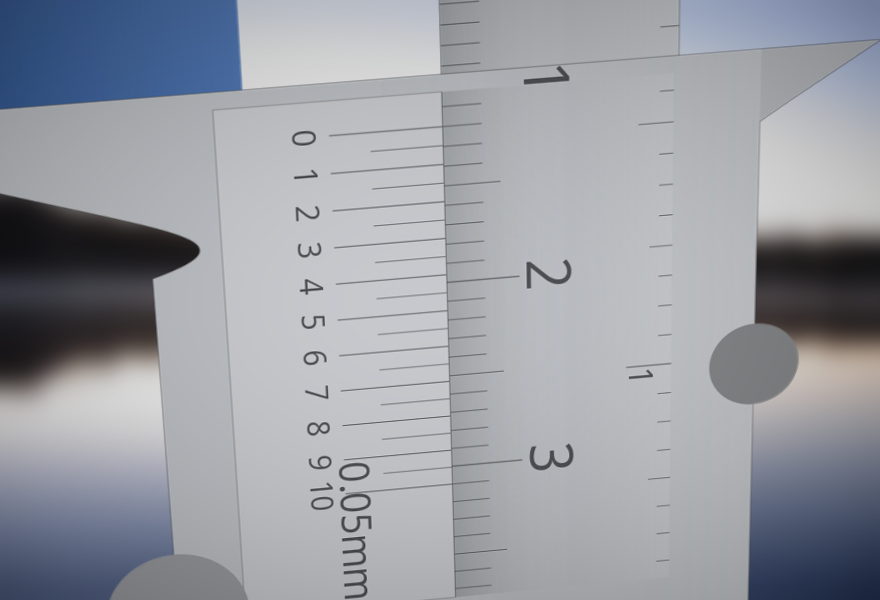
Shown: 12.0 mm
